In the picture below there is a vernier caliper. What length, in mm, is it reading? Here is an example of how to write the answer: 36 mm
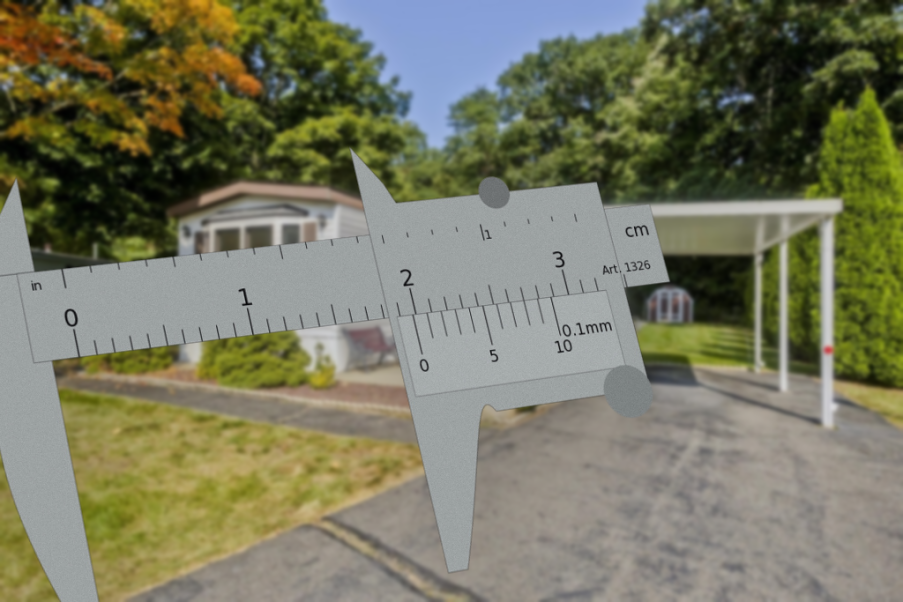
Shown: 19.8 mm
